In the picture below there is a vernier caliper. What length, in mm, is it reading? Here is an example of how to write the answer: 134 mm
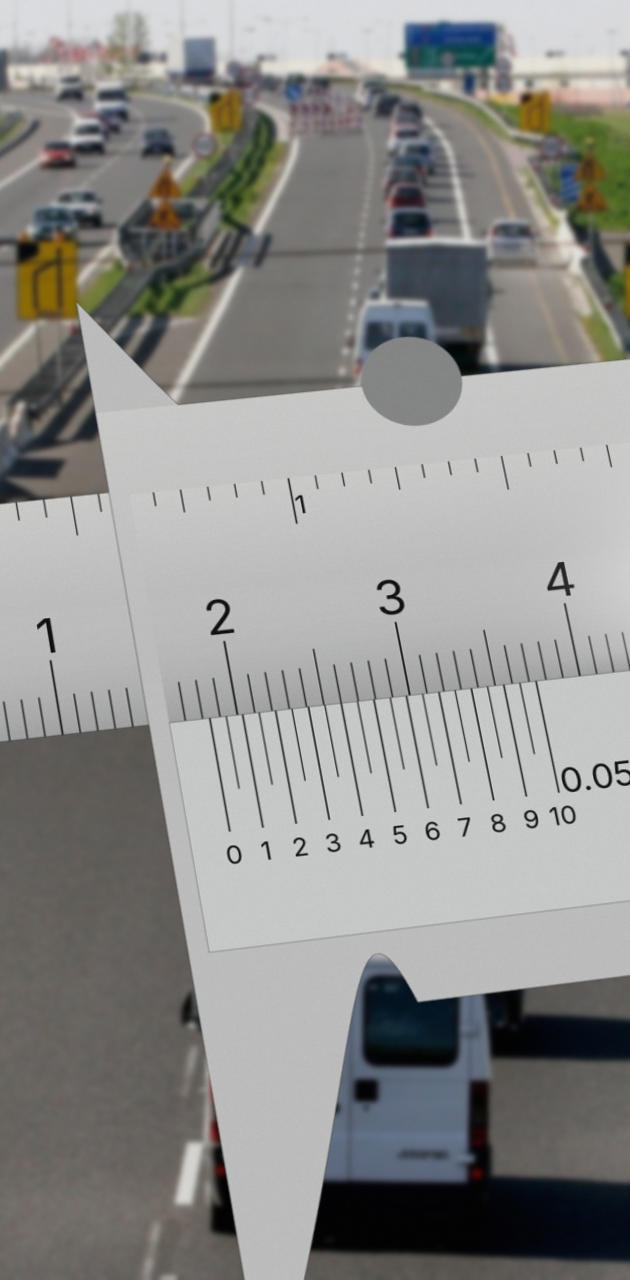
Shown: 18.4 mm
